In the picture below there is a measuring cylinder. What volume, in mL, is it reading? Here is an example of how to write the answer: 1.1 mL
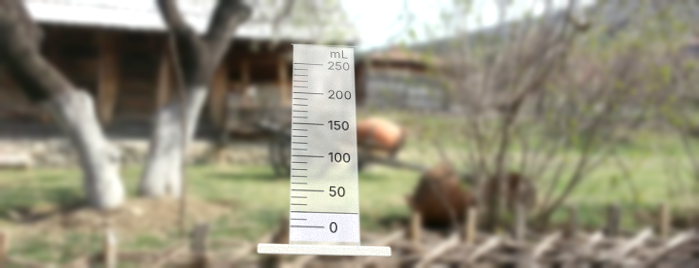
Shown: 20 mL
